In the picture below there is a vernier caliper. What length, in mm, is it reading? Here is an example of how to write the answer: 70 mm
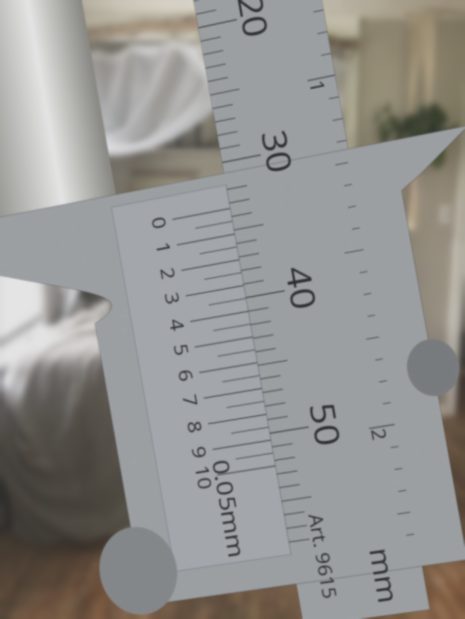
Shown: 33.4 mm
